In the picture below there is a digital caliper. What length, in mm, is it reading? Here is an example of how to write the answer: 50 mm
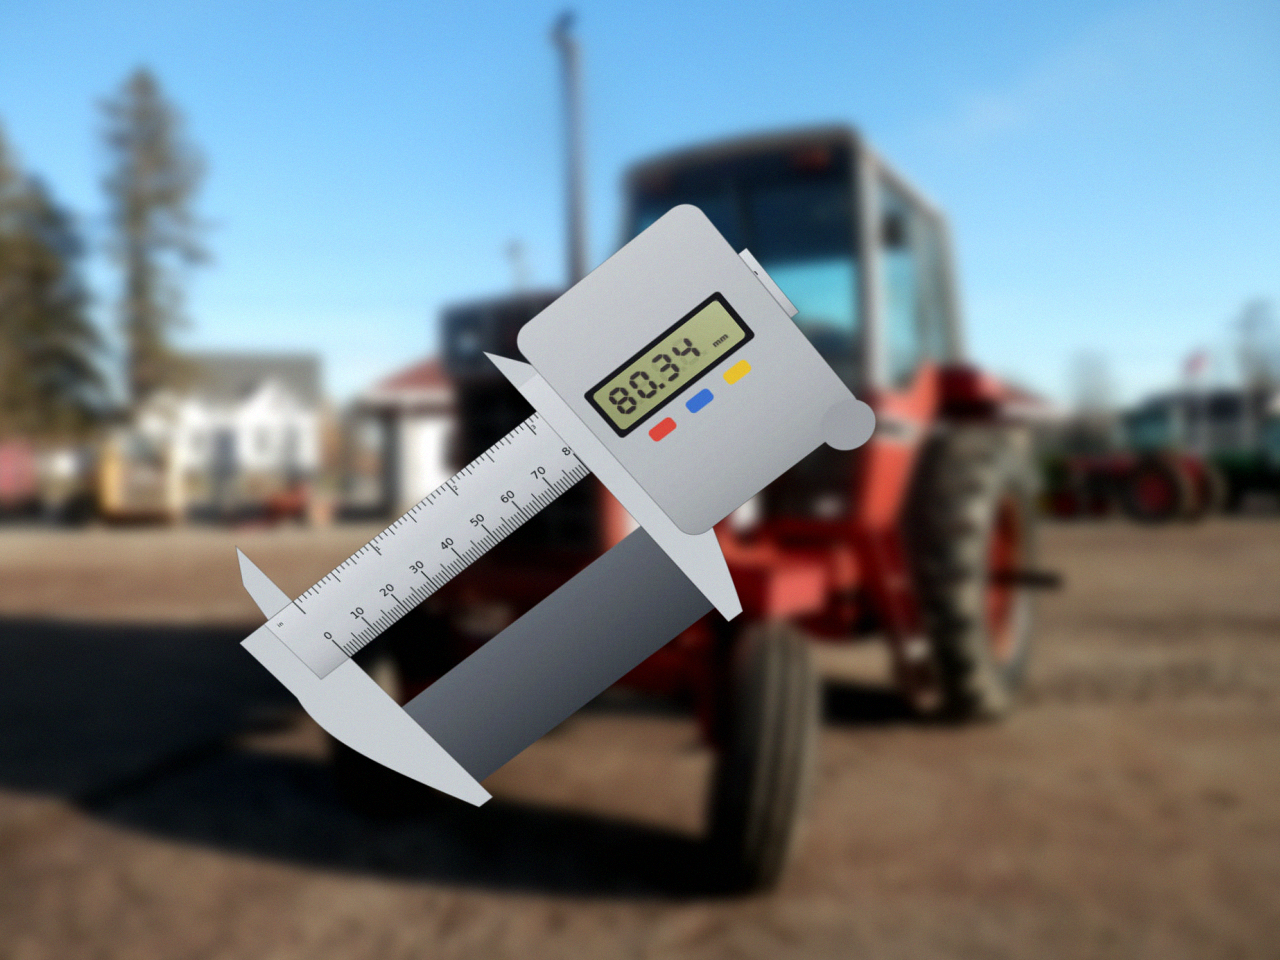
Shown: 80.34 mm
